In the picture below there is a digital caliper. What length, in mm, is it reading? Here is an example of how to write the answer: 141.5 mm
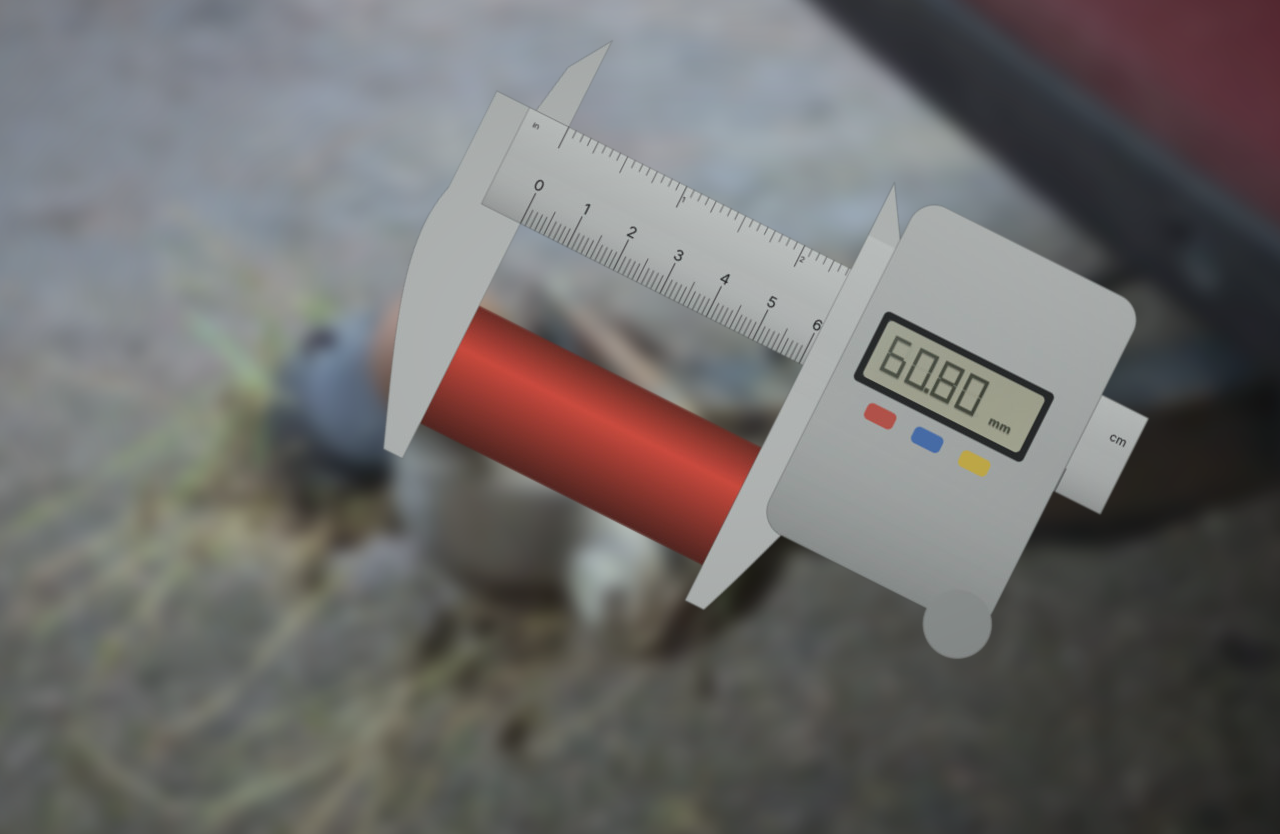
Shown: 60.80 mm
